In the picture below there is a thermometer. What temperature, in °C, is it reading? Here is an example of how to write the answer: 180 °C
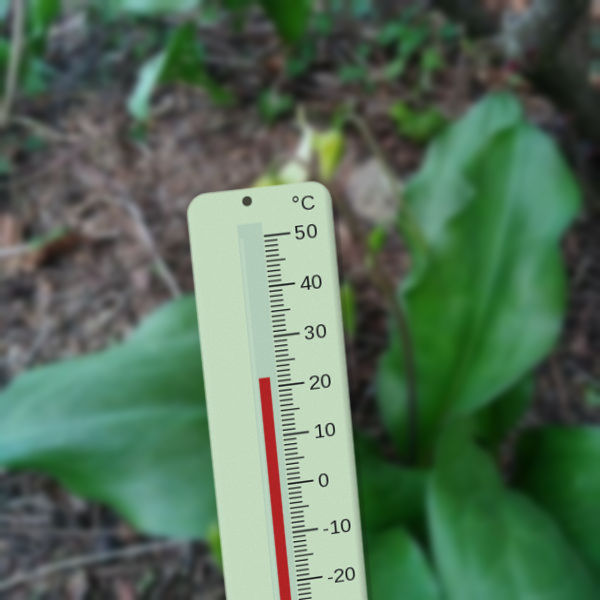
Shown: 22 °C
